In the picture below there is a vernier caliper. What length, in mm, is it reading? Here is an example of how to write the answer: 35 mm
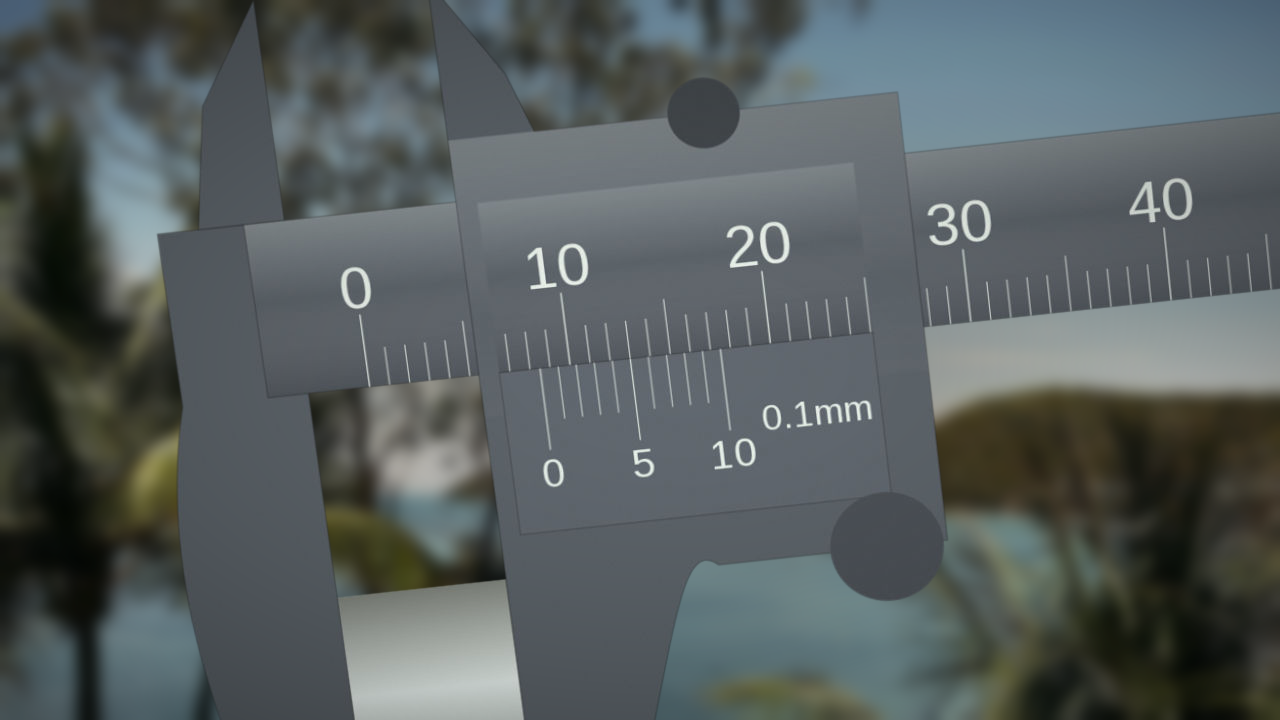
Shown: 8.5 mm
